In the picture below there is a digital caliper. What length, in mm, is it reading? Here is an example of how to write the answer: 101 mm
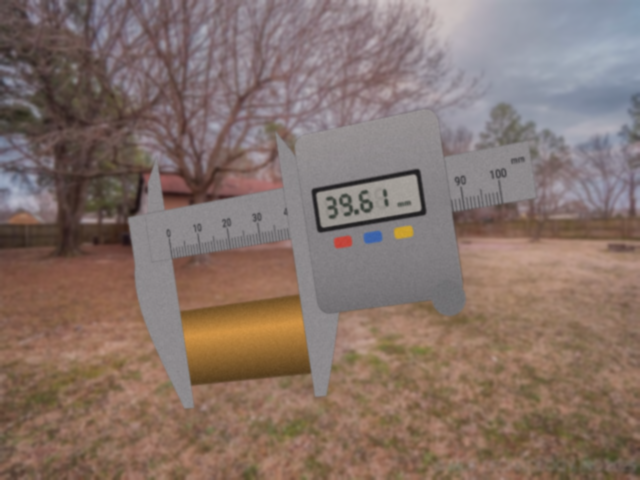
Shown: 39.61 mm
